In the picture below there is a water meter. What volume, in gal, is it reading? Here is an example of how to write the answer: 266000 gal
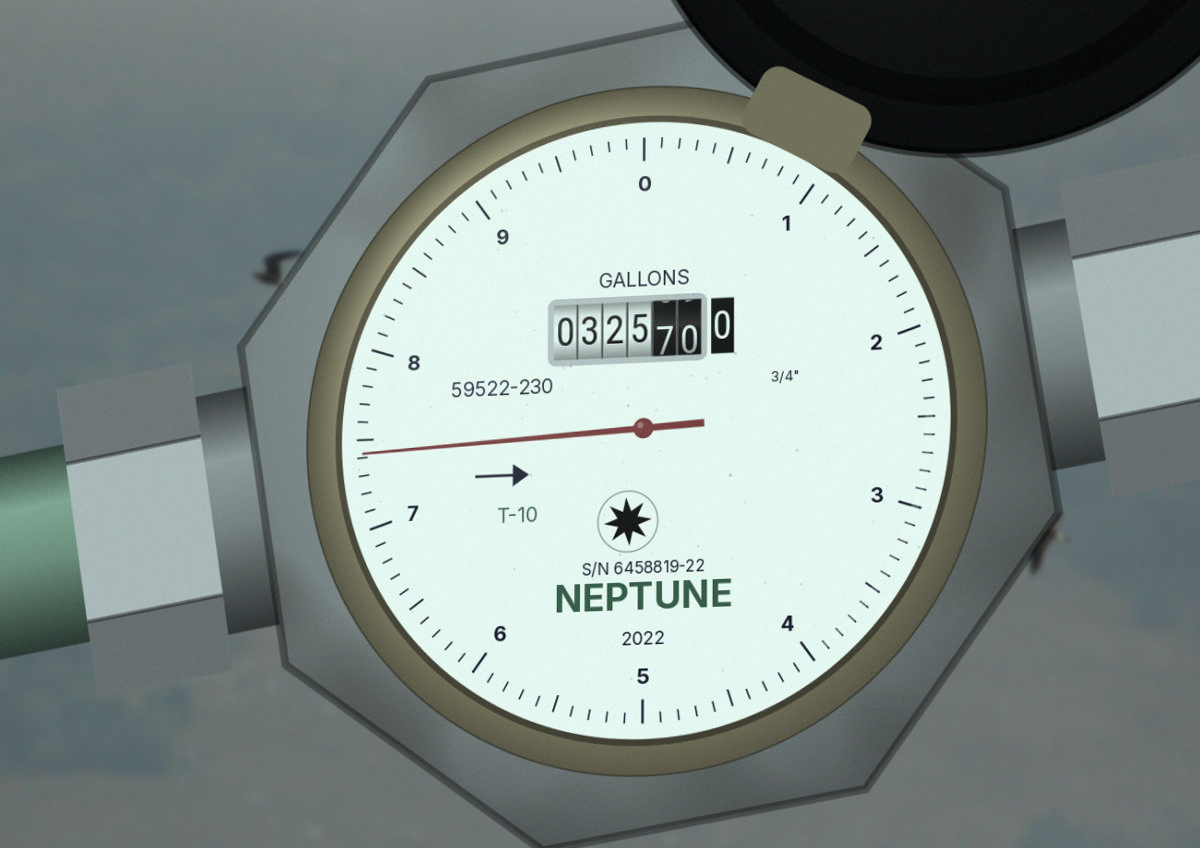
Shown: 325697.4 gal
